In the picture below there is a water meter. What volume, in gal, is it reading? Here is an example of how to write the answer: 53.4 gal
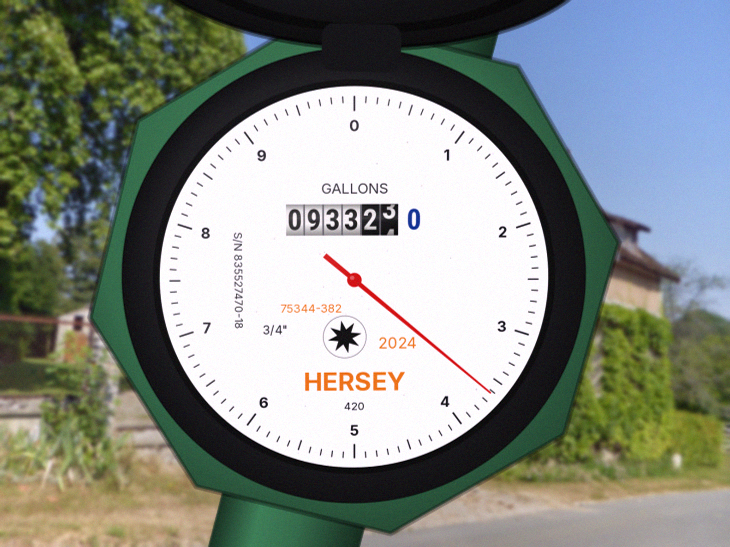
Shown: 933233.6 gal
